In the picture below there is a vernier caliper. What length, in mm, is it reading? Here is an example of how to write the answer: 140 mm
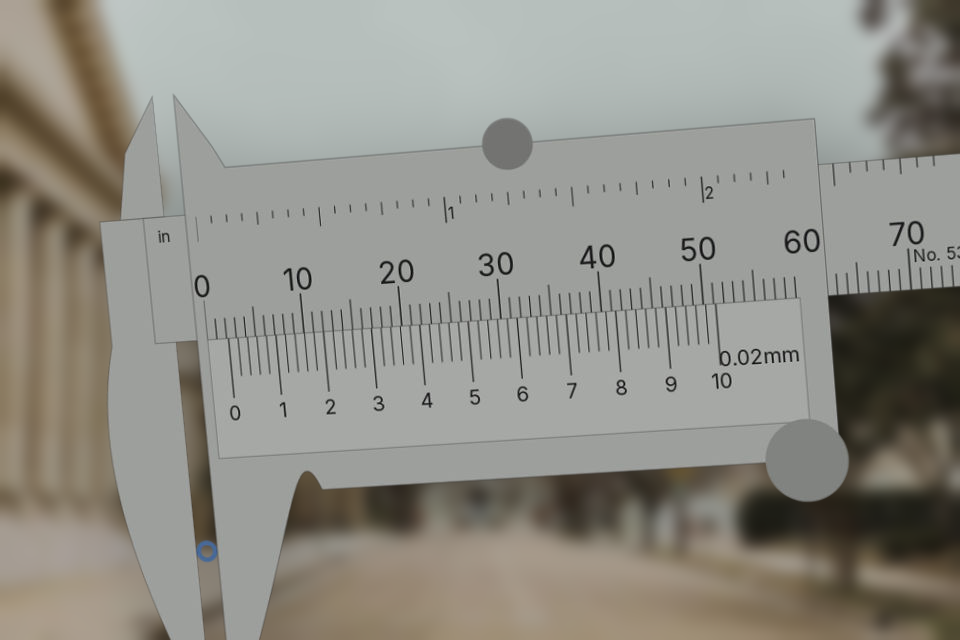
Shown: 2.2 mm
